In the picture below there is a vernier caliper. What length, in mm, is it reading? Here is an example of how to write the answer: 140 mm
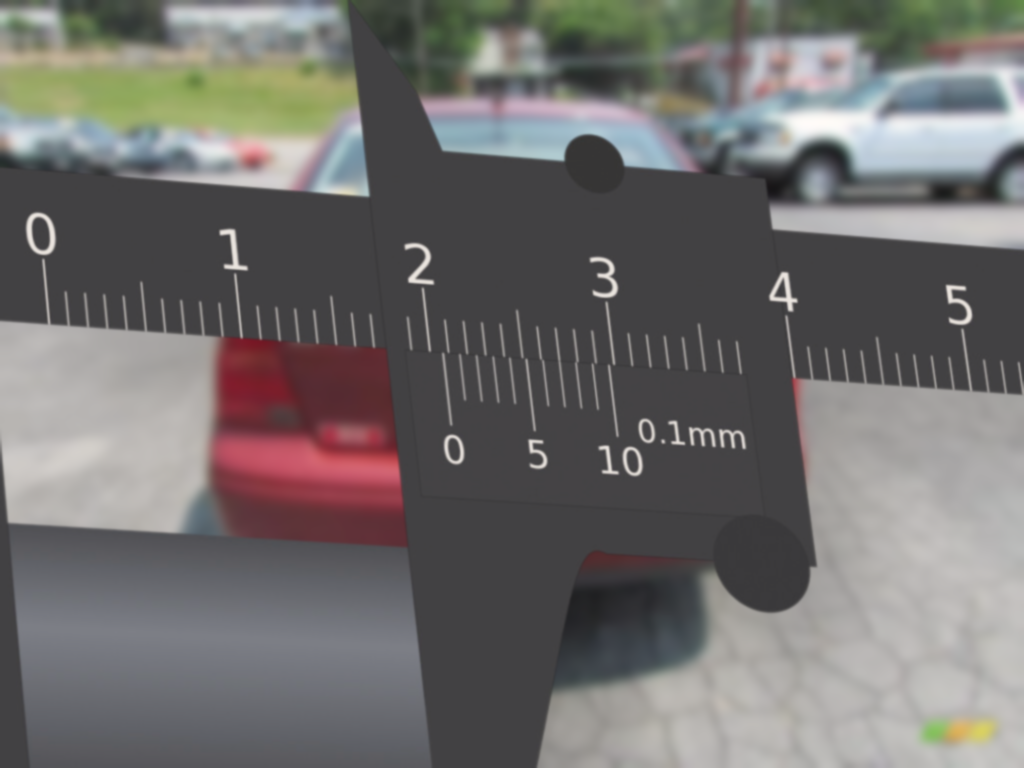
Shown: 20.7 mm
